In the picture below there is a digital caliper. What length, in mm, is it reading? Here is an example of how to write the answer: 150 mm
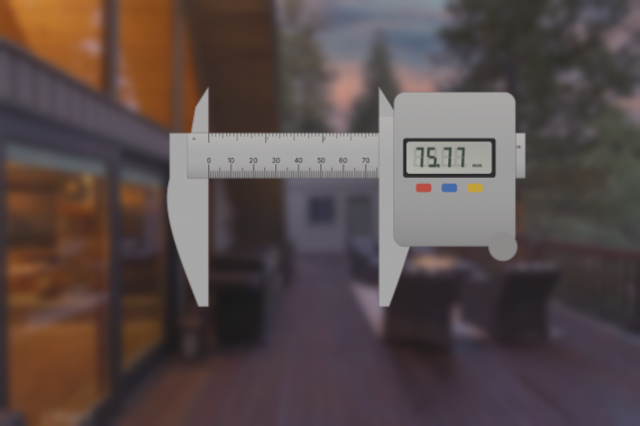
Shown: 75.77 mm
